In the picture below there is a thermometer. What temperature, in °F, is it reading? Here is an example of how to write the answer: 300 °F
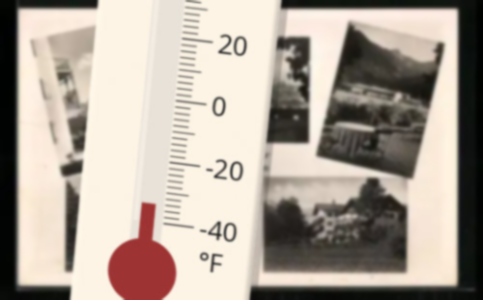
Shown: -34 °F
